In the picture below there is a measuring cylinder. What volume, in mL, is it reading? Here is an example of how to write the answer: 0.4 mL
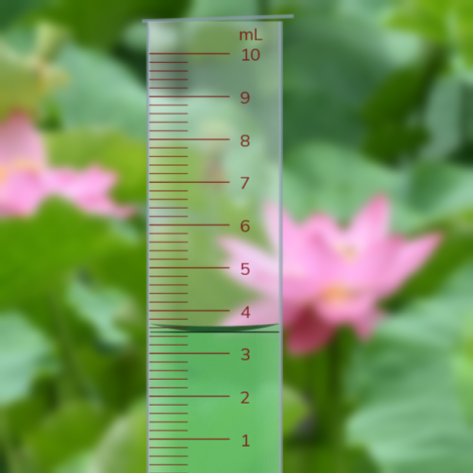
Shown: 3.5 mL
